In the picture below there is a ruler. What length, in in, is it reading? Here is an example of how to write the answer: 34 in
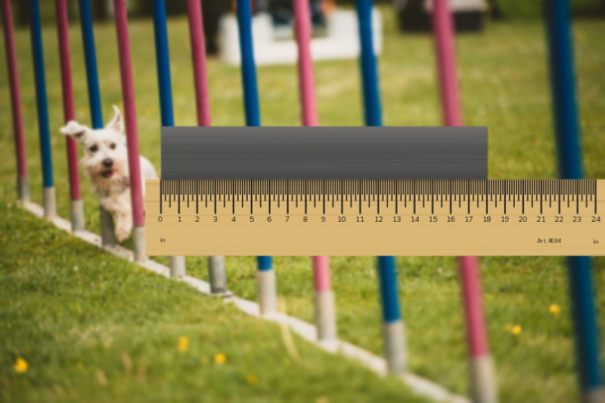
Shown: 18 in
